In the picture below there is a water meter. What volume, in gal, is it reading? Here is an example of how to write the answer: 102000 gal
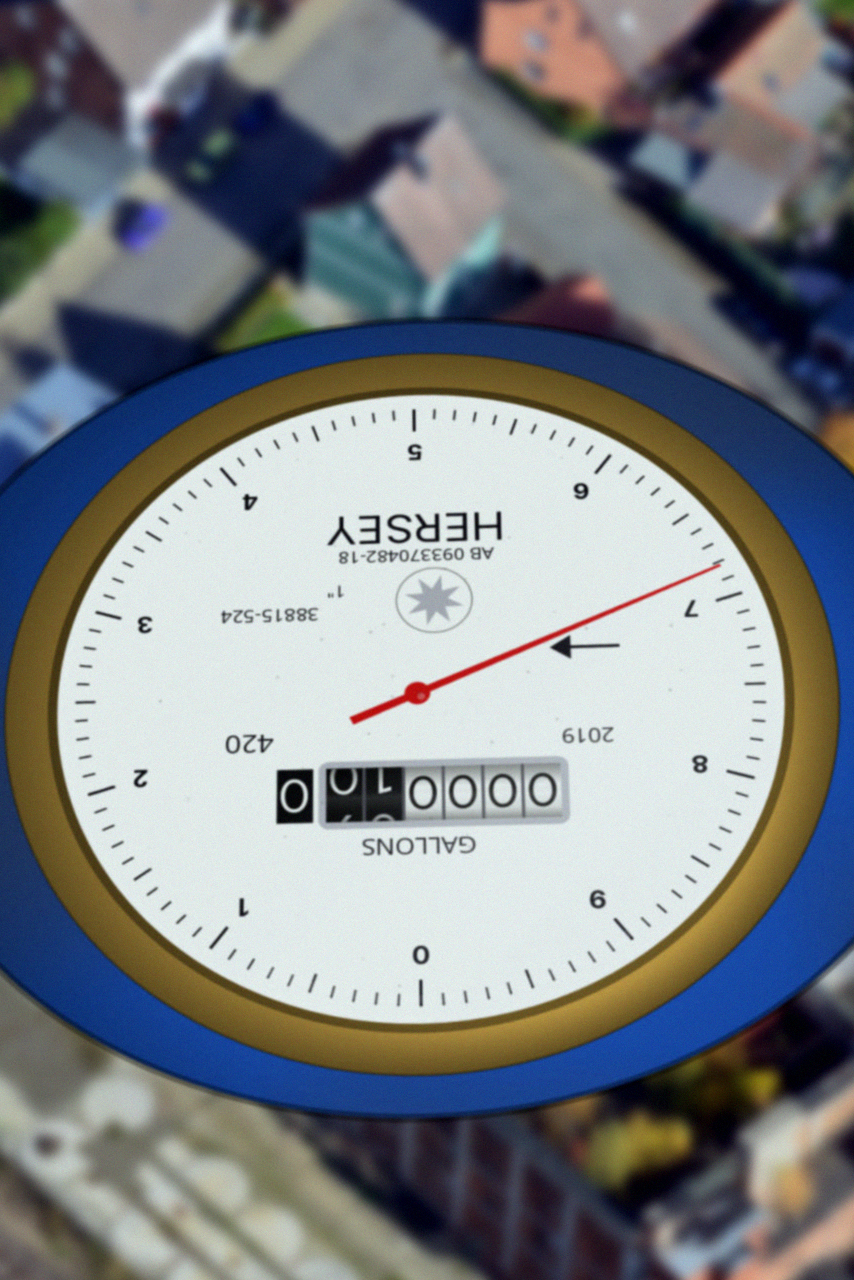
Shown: 96.8 gal
